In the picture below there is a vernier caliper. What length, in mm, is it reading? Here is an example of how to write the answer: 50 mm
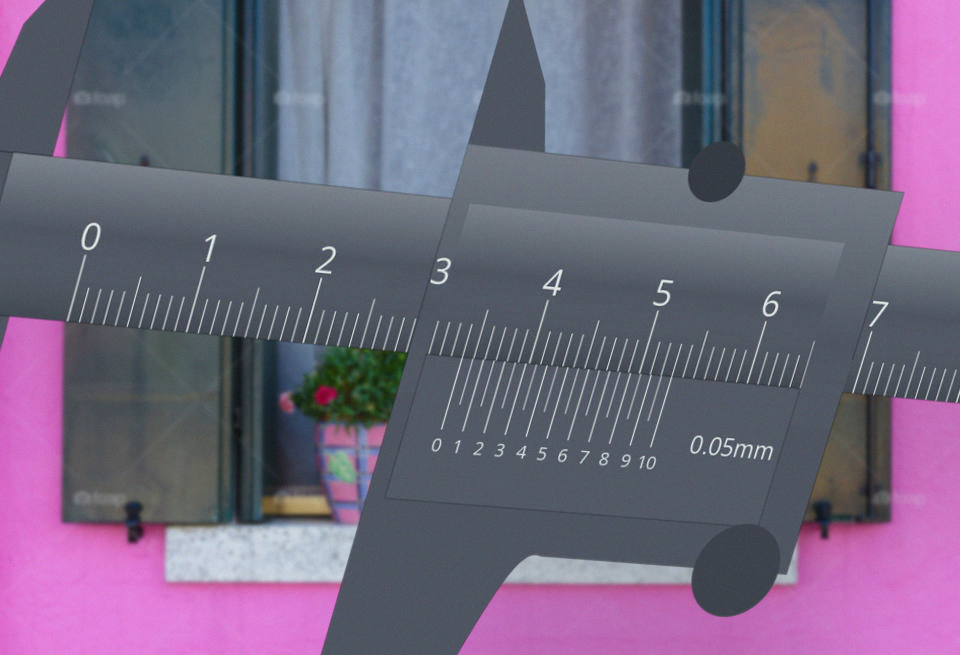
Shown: 34.0 mm
